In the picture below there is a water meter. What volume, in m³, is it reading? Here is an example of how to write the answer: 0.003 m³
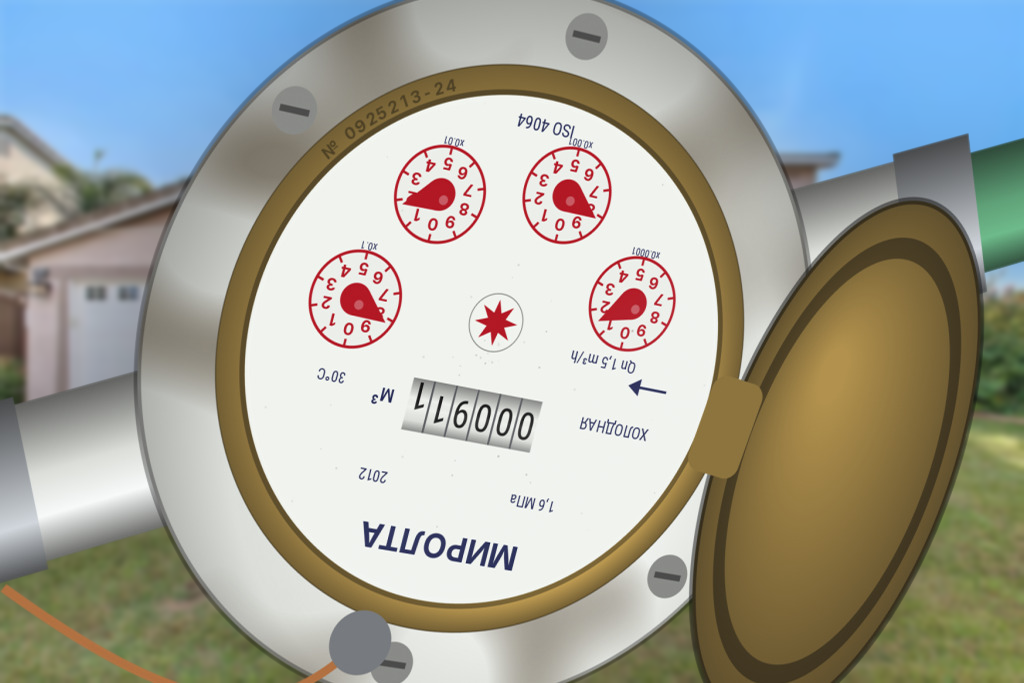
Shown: 910.8181 m³
